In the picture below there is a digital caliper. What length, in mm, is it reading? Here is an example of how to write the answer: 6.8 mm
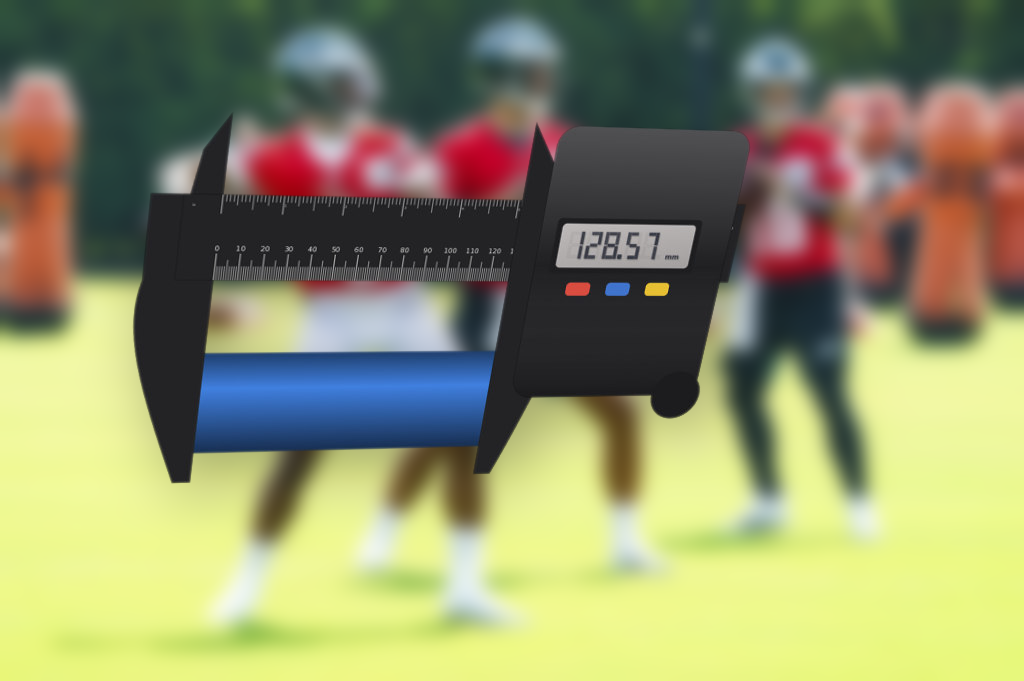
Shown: 128.57 mm
